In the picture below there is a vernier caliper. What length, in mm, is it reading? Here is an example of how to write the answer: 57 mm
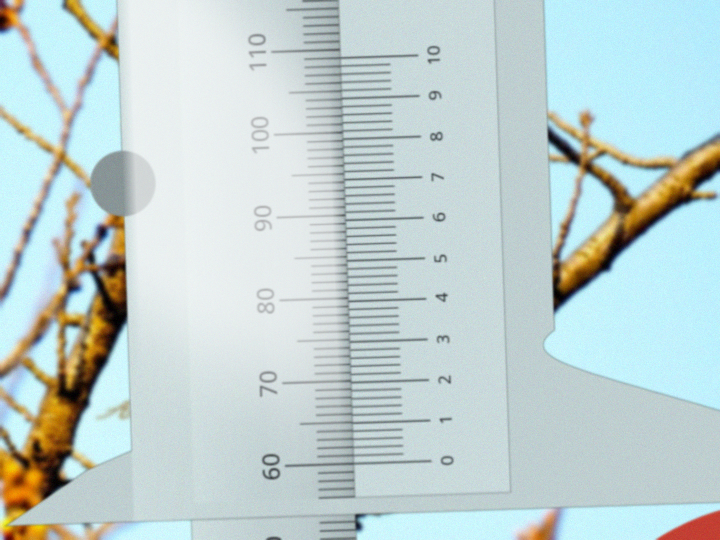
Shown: 60.0 mm
